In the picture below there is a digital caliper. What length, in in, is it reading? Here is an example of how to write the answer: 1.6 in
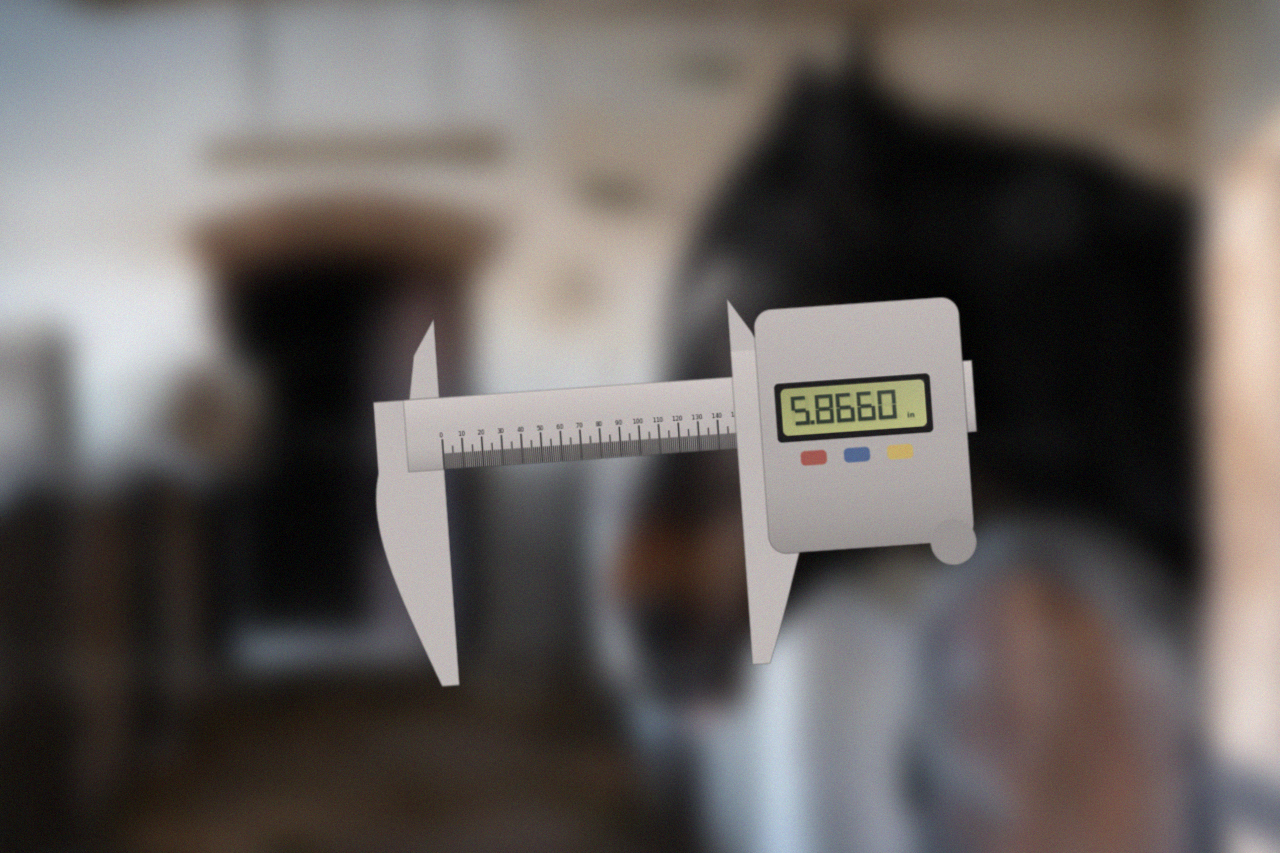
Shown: 5.8660 in
